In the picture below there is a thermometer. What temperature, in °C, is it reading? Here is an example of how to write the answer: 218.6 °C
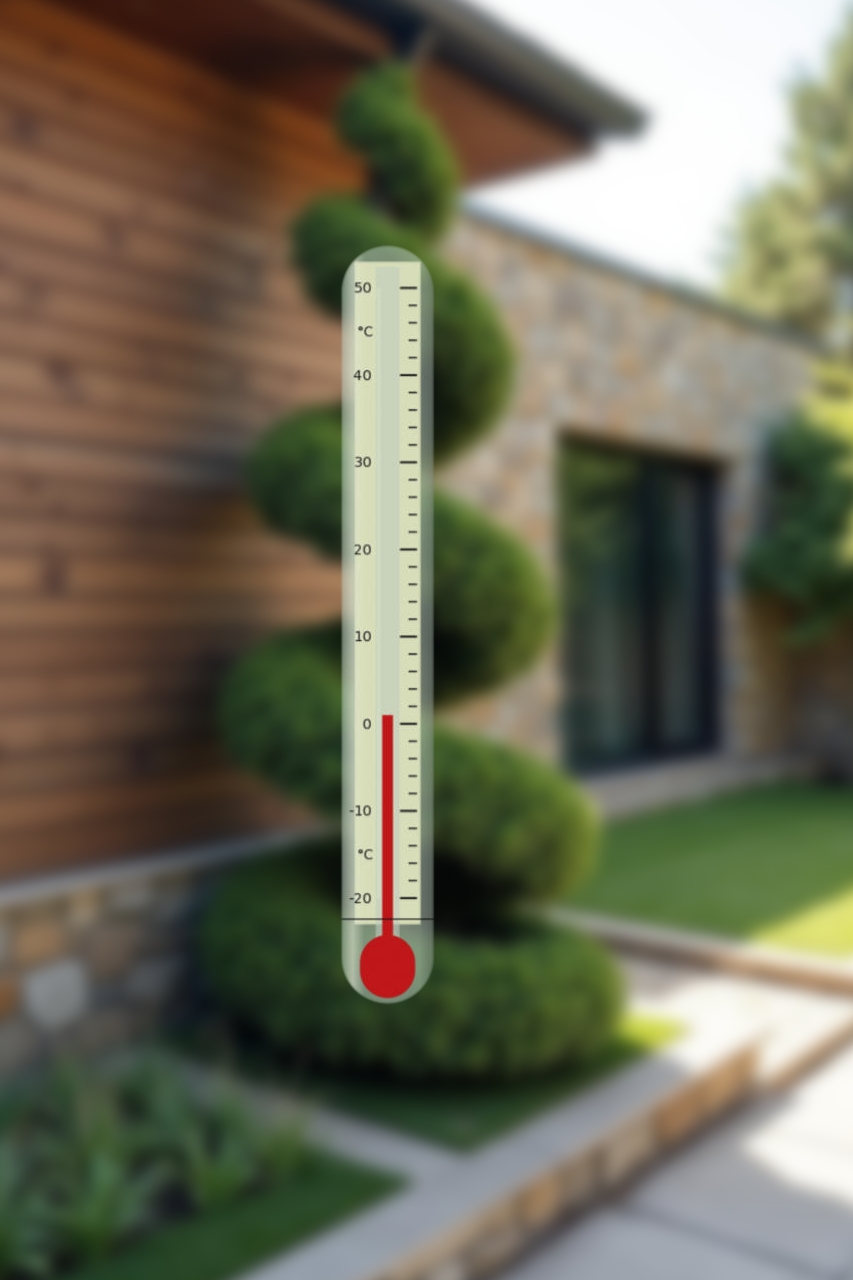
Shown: 1 °C
